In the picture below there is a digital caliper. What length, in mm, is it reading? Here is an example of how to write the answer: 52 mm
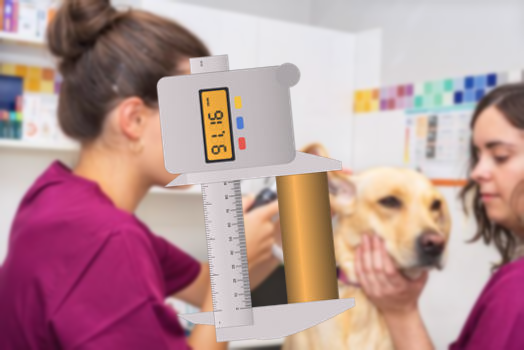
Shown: 91.16 mm
